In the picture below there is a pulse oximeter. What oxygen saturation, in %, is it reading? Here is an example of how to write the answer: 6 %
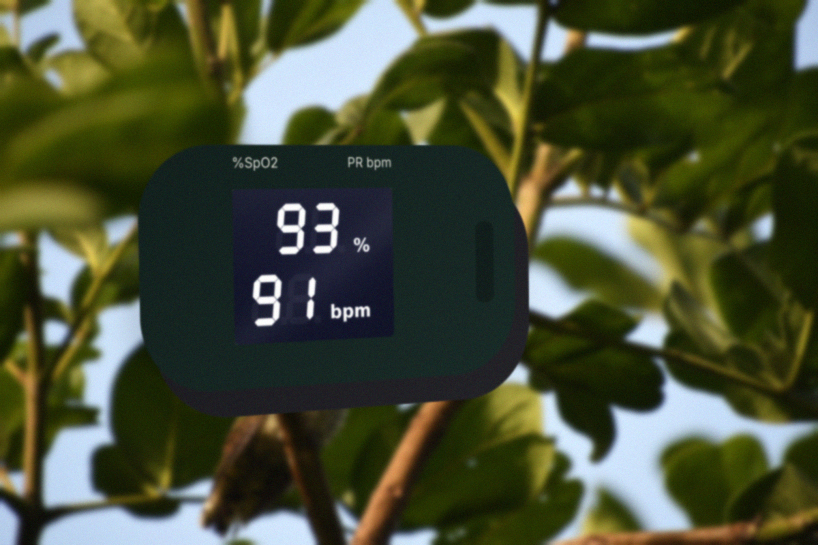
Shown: 93 %
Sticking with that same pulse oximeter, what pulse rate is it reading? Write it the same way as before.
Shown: 91 bpm
